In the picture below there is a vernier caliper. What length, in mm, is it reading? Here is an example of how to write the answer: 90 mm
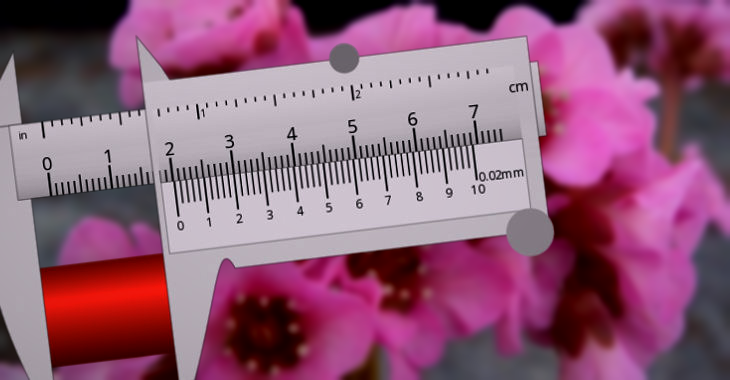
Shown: 20.2 mm
